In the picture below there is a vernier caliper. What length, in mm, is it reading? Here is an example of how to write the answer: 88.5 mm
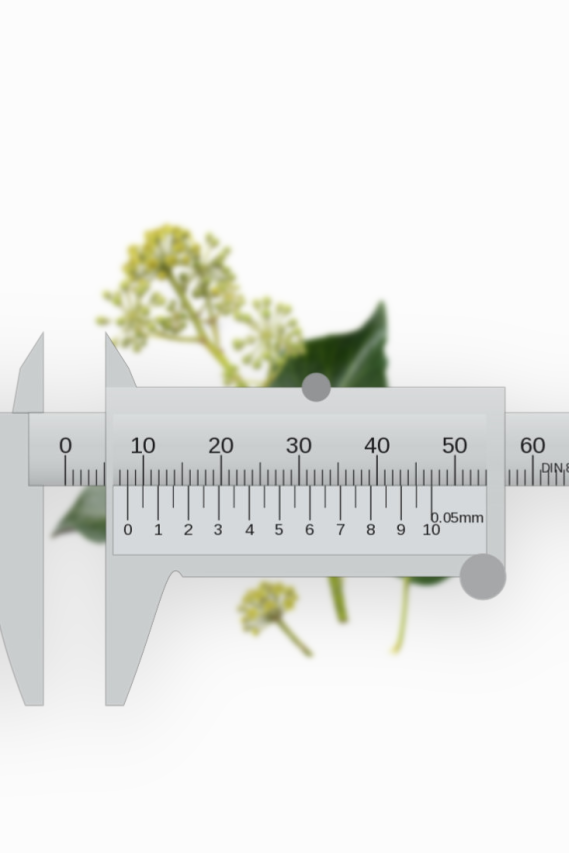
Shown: 8.0 mm
